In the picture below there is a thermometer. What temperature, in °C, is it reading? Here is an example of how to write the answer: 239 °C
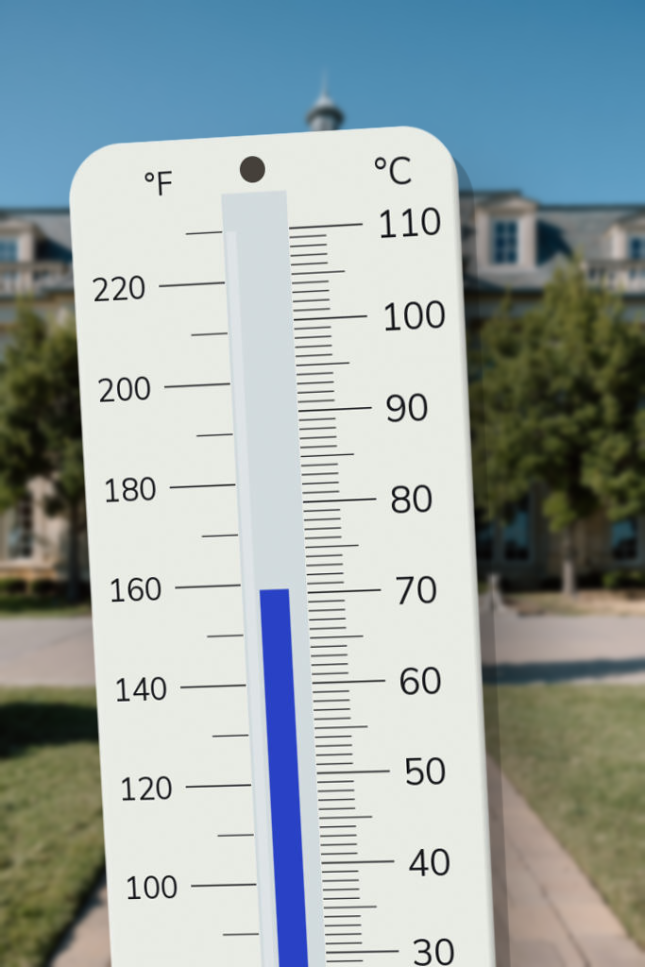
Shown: 70.5 °C
